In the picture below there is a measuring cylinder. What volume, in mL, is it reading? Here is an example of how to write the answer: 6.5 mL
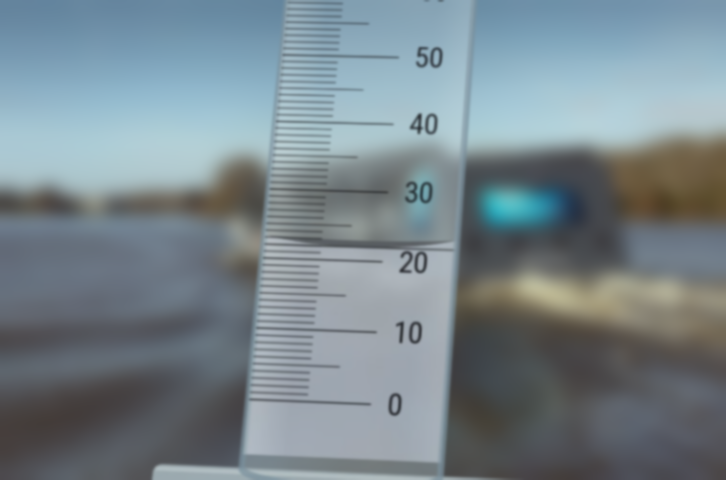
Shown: 22 mL
